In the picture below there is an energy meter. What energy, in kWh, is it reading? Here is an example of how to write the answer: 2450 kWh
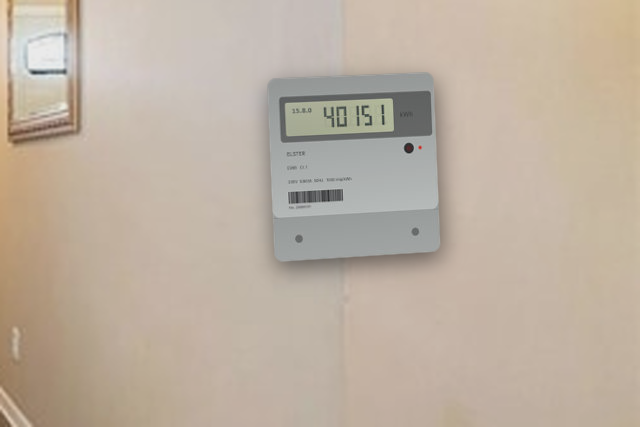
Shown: 40151 kWh
